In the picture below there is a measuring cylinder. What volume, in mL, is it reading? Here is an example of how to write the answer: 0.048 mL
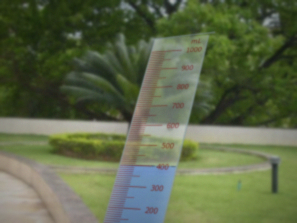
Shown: 400 mL
